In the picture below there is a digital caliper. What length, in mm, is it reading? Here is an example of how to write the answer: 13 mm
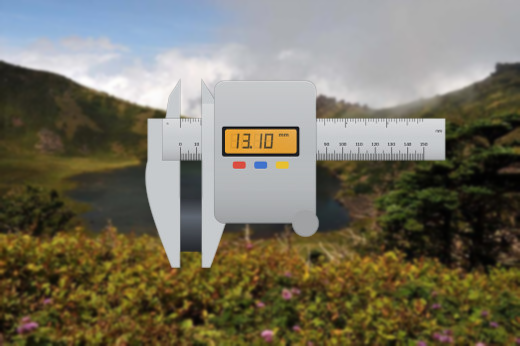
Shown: 13.10 mm
